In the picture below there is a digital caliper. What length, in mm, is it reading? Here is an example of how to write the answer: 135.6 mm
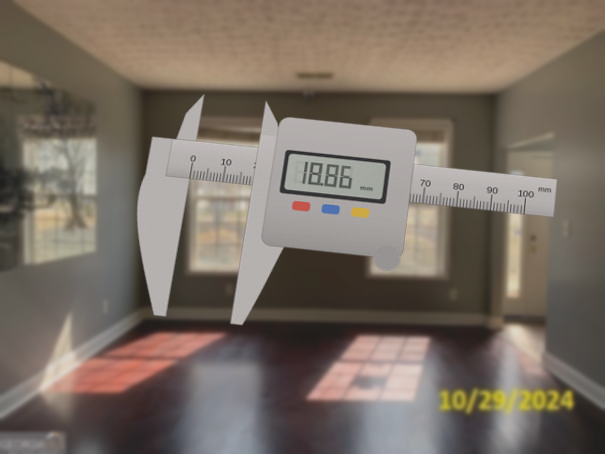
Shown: 18.86 mm
